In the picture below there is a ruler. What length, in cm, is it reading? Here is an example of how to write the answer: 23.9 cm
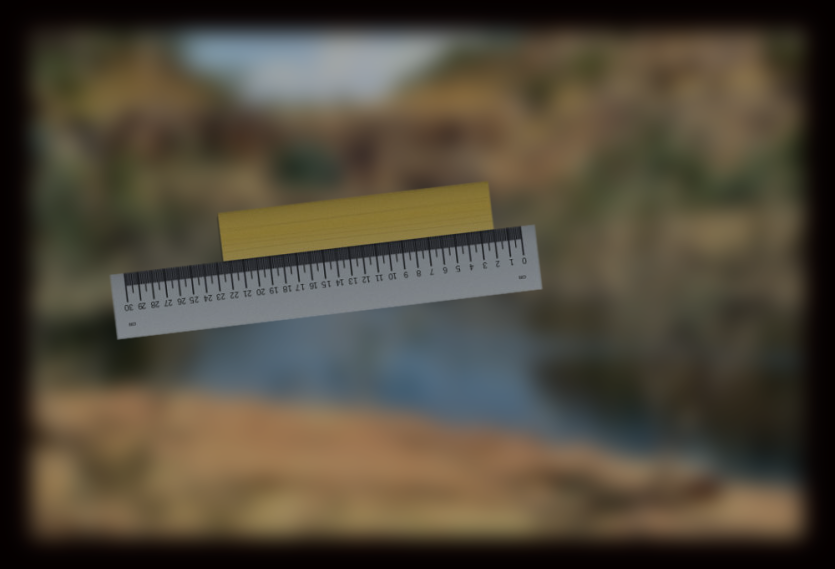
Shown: 20.5 cm
